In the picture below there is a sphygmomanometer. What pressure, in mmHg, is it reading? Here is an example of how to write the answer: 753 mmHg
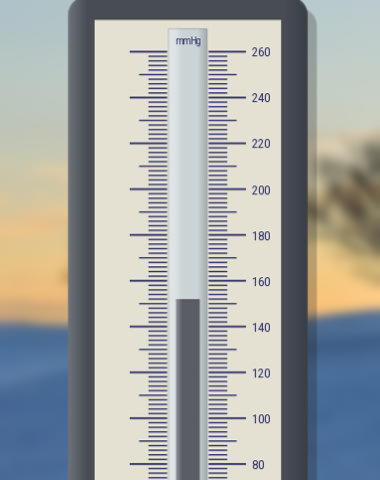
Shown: 152 mmHg
